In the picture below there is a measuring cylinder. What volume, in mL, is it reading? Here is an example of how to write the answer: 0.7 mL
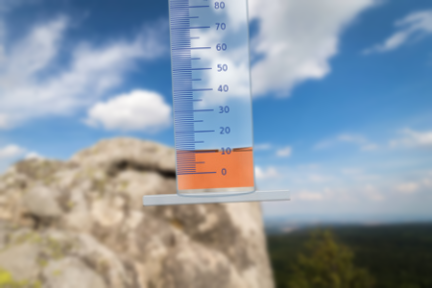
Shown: 10 mL
